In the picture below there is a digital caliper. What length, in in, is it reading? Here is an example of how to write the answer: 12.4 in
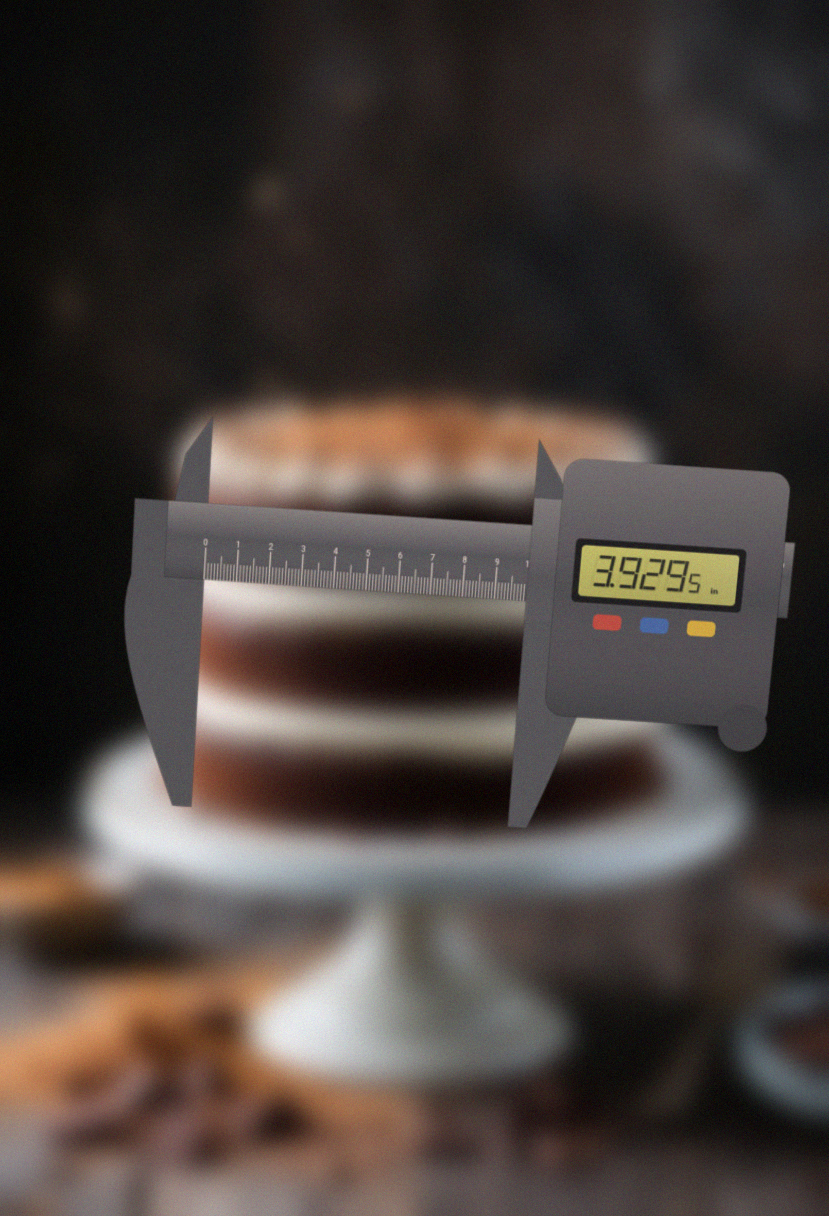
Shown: 3.9295 in
